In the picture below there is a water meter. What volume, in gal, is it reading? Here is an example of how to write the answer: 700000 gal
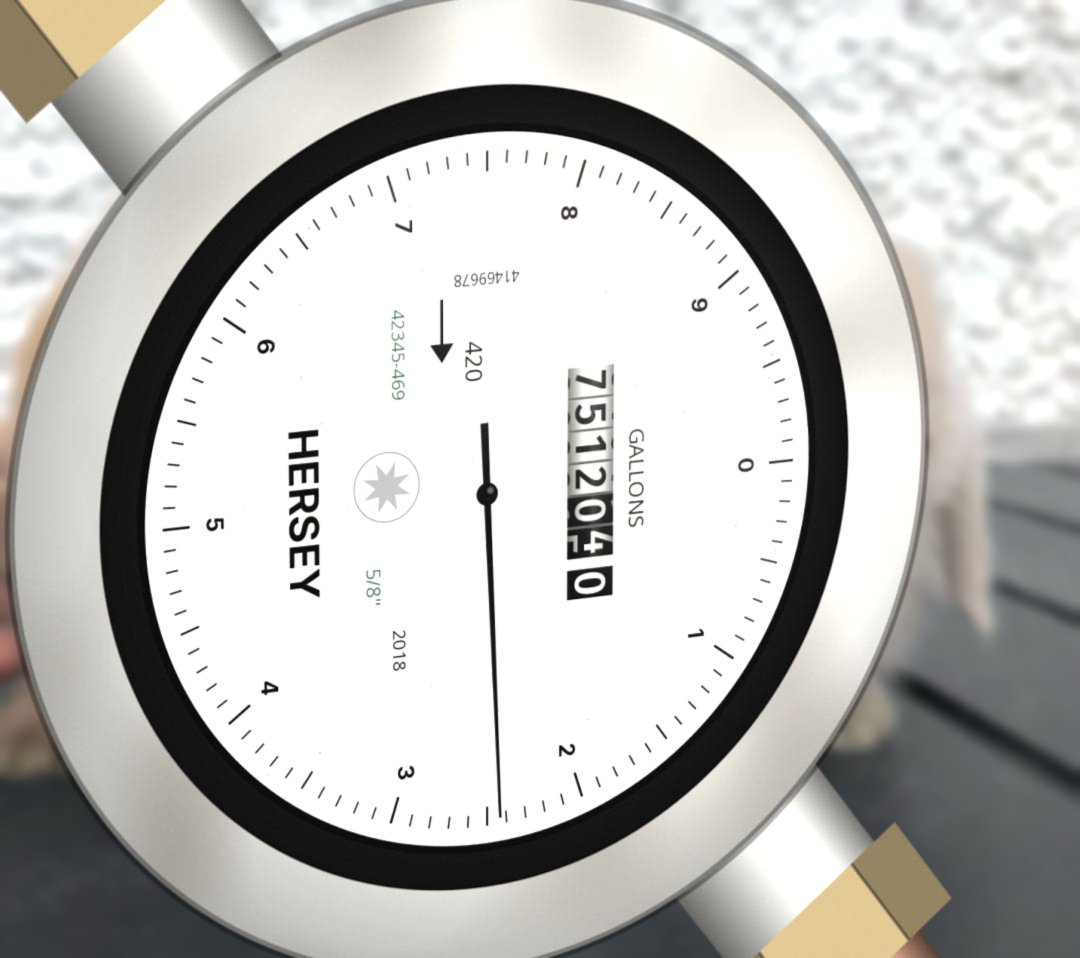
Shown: 7512042.4 gal
